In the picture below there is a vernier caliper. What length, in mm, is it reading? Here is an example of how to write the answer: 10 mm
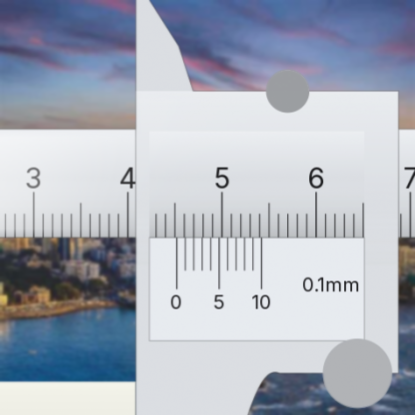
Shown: 45.2 mm
